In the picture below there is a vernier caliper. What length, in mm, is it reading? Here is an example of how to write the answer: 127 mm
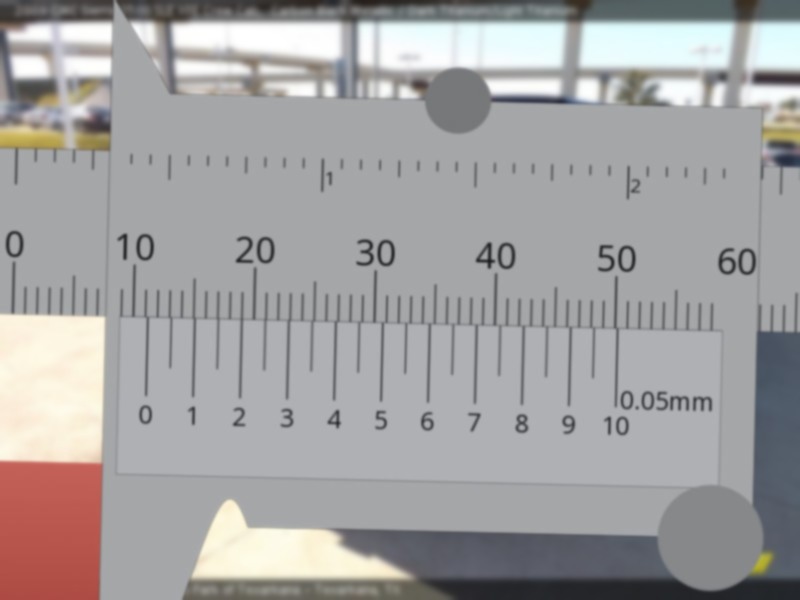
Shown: 11.2 mm
